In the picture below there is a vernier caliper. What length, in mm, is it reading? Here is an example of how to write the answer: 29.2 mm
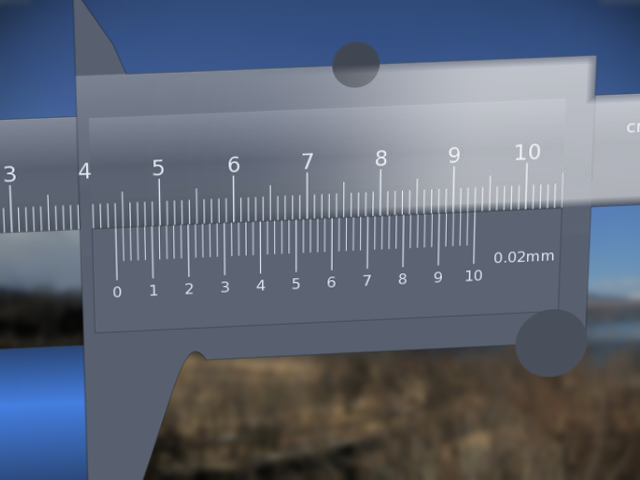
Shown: 44.0 mm
